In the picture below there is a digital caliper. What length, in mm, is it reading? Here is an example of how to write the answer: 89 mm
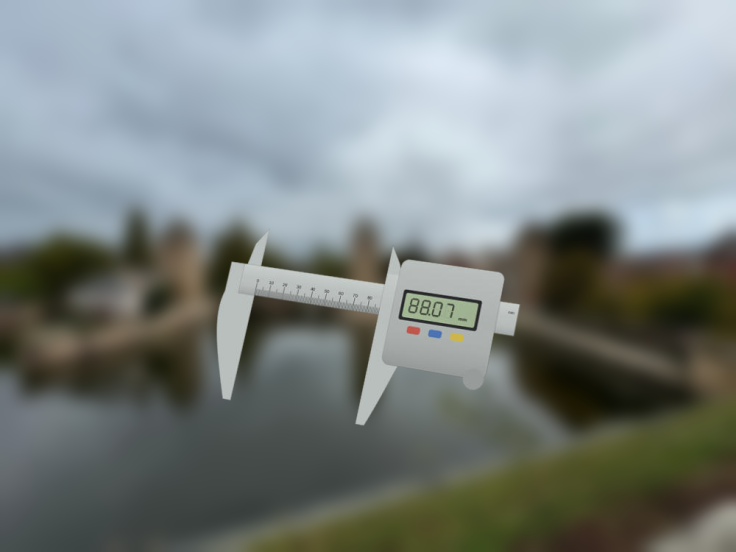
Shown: 88.07 mm
